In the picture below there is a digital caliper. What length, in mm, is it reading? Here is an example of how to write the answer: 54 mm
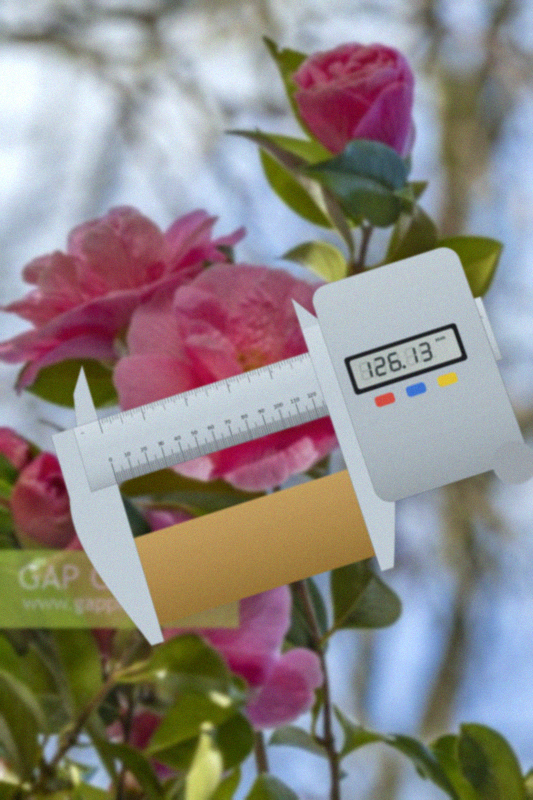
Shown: 126.13 mm
